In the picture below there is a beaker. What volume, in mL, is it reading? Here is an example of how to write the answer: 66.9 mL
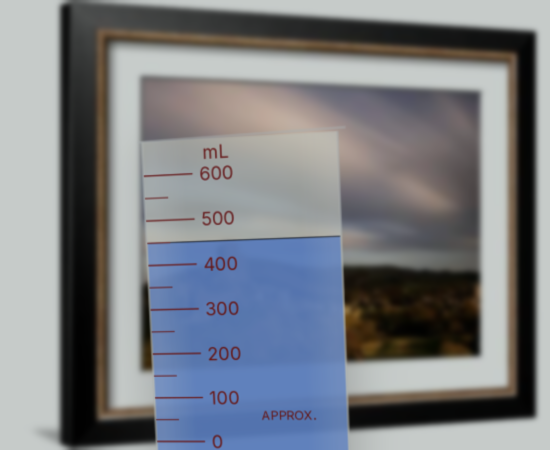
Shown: 450 mL
